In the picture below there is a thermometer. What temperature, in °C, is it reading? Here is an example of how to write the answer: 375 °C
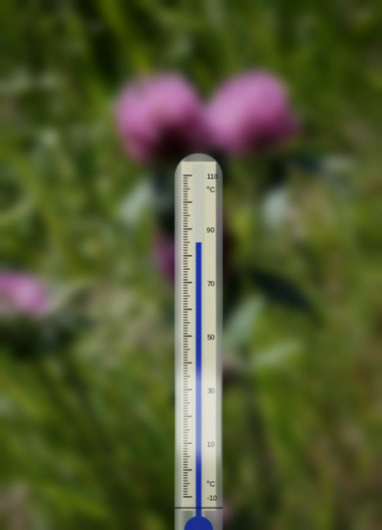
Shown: 85 °C
